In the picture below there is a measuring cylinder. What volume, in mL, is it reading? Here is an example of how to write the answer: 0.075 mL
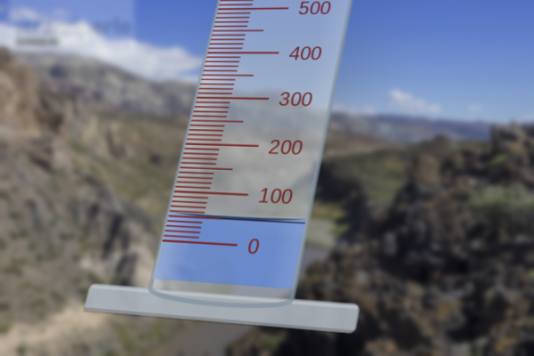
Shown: 50 mL
